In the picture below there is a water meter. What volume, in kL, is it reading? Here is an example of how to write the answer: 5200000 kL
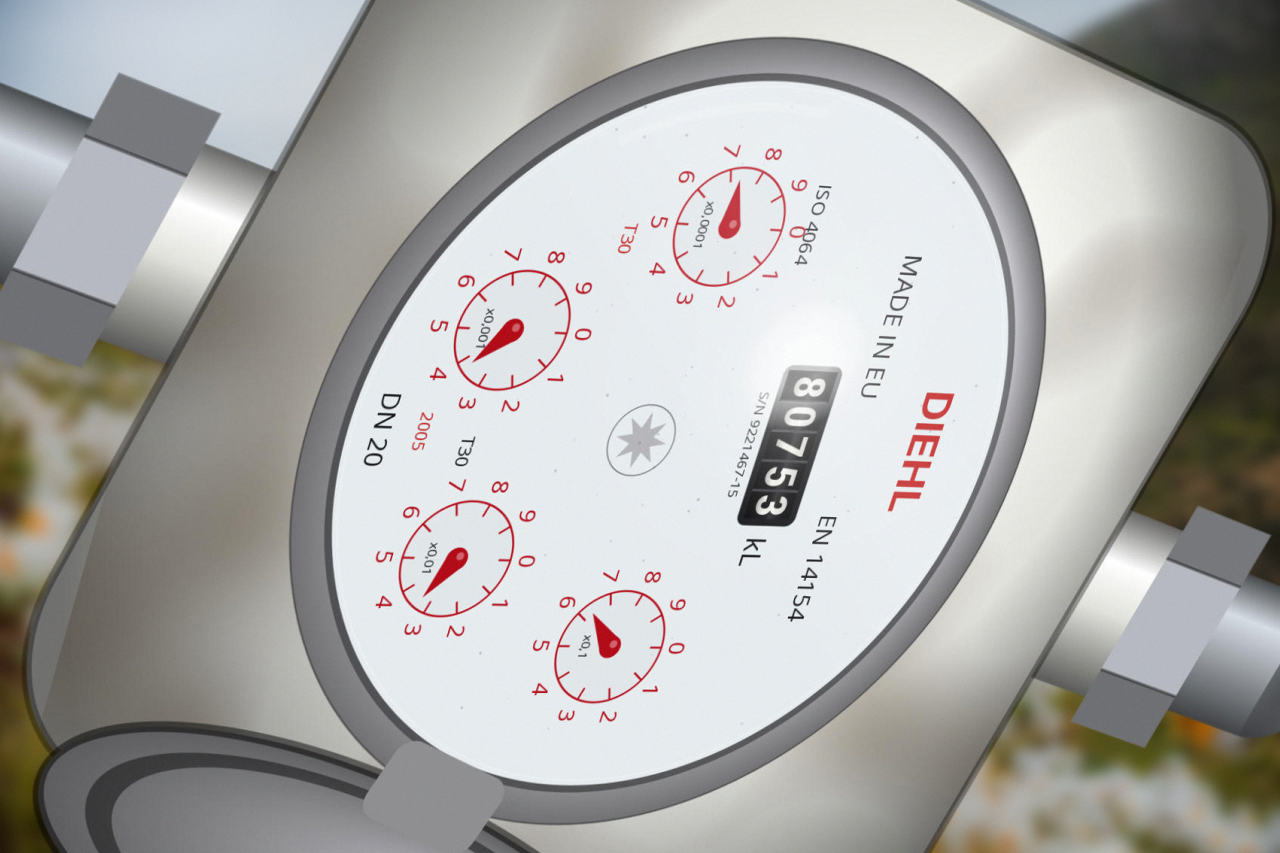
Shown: 80753.6337 kL
